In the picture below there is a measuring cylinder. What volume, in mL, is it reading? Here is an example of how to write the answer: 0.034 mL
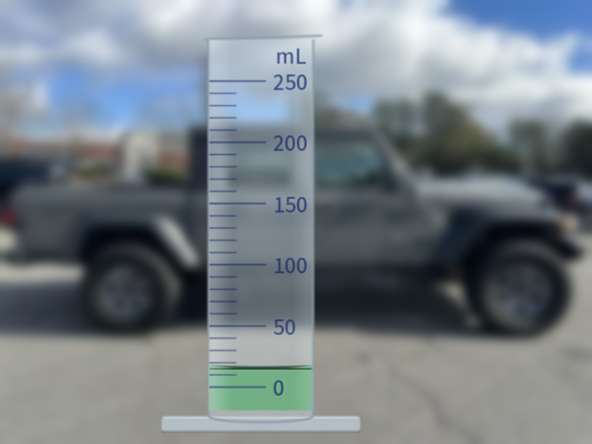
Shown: 15 mL
